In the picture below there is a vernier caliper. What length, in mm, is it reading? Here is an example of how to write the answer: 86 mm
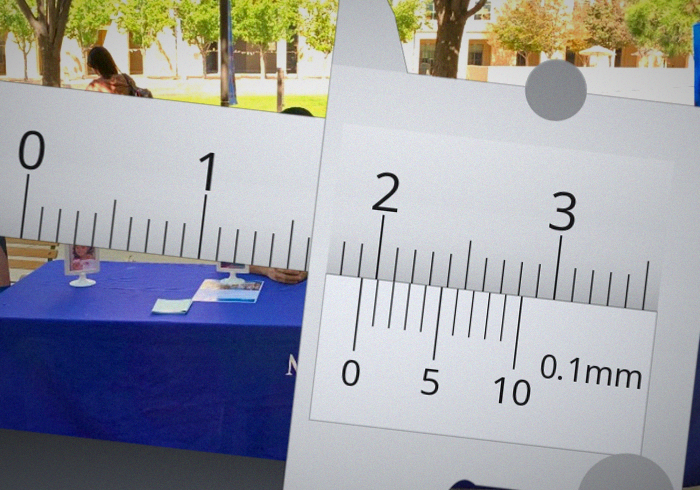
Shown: 19.2 mm
